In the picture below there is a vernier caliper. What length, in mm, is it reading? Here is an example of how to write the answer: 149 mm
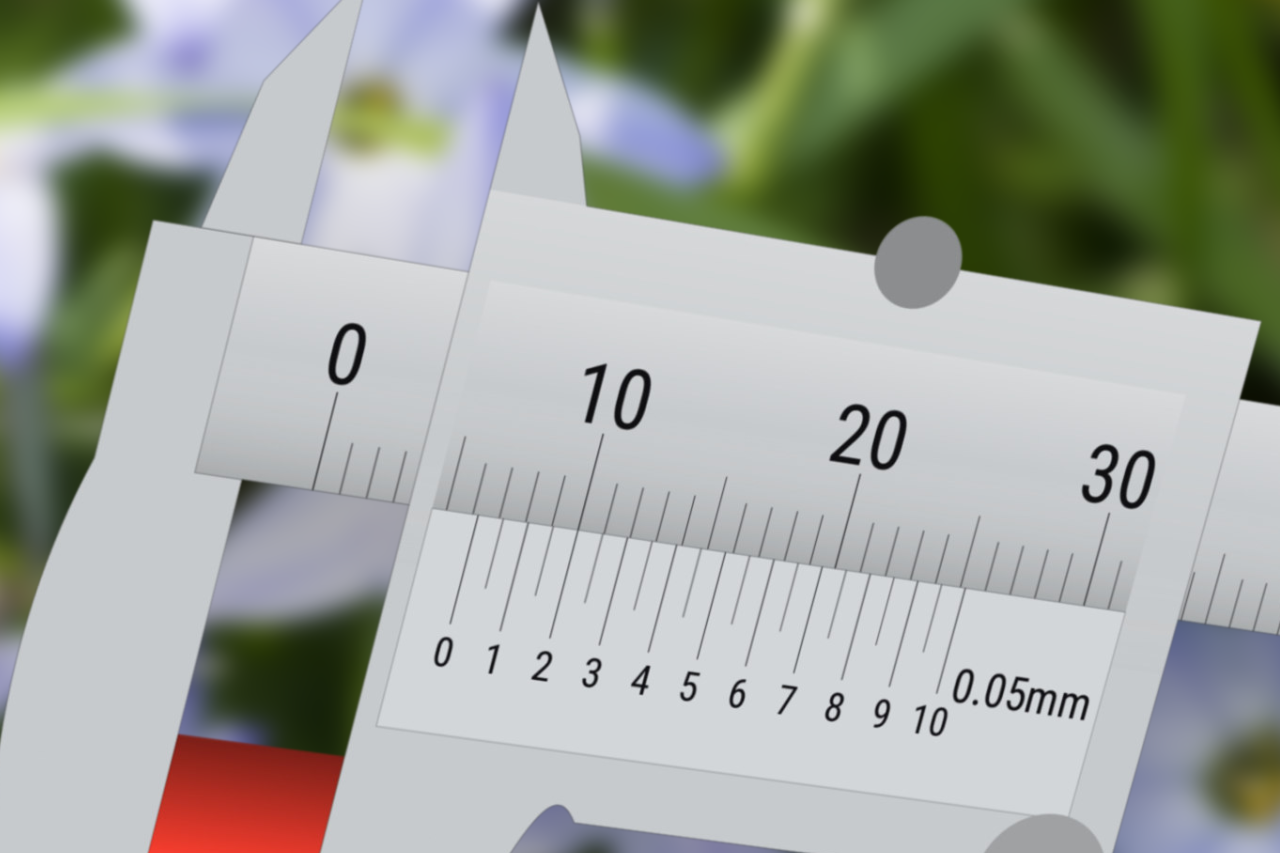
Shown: 6.2 mm
